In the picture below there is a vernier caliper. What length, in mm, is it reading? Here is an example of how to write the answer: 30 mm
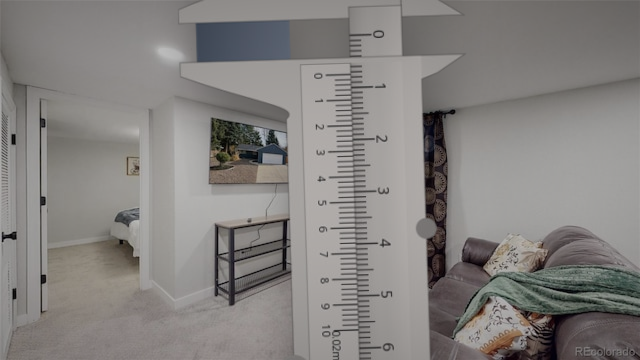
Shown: 7.5 mm
